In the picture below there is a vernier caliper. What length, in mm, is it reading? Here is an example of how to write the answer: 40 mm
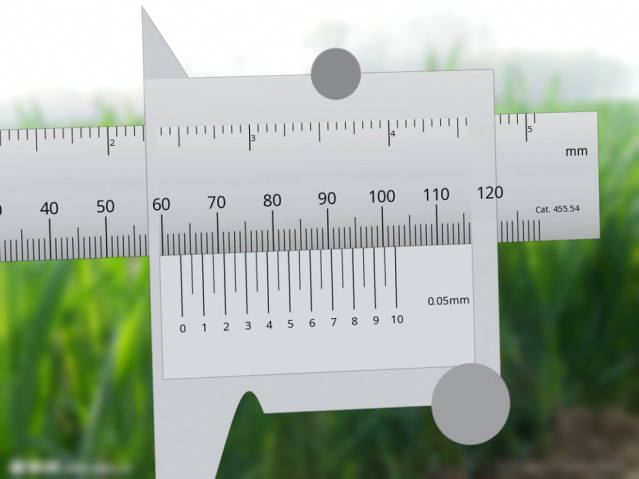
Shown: 63.2 mm
